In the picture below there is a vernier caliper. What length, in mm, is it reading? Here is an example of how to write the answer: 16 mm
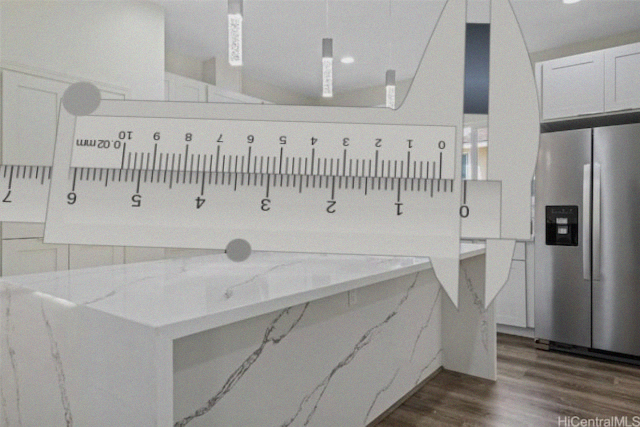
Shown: 3.8 mm
